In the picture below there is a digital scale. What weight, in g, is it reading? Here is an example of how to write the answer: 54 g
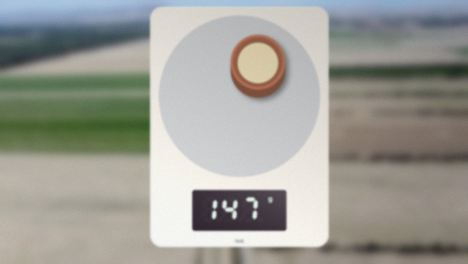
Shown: 147 g
